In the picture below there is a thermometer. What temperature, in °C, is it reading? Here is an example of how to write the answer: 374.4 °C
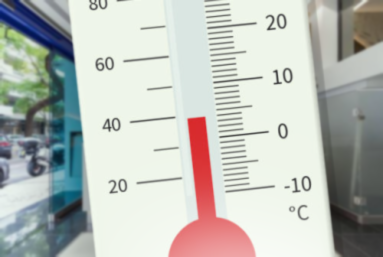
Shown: 4 °C
